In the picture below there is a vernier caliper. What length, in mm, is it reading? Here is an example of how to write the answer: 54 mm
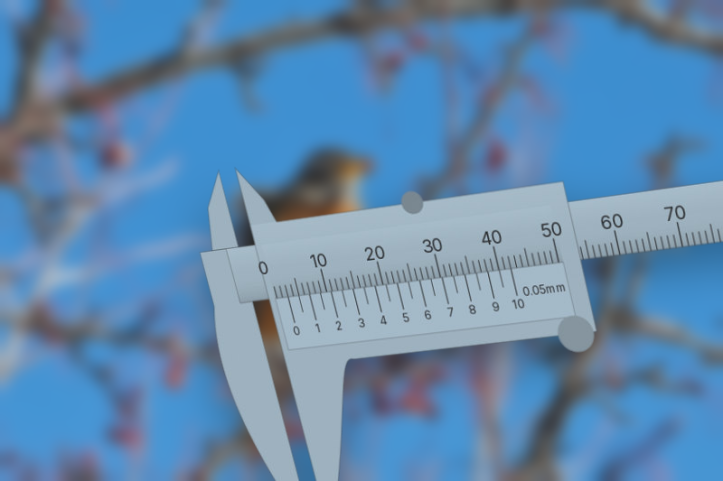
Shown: 3.0 mm
